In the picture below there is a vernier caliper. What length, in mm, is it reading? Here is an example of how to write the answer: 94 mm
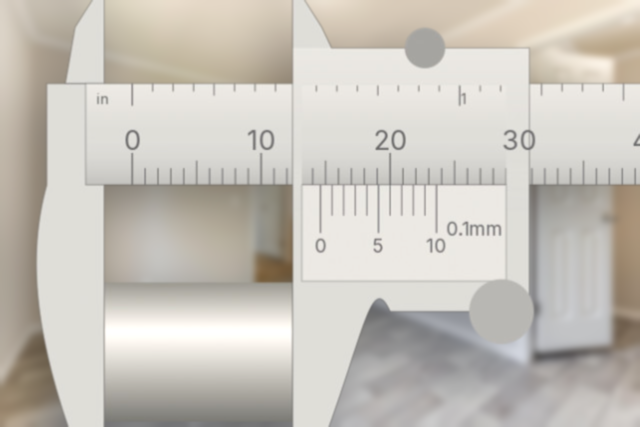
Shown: 14.6 mm
